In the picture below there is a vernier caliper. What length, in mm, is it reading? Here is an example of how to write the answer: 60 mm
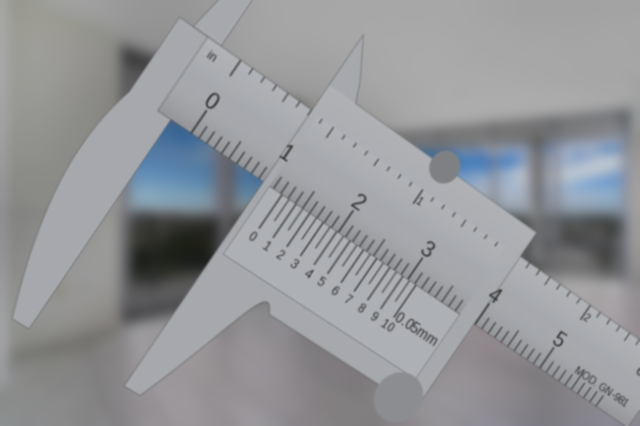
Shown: 12.2 mm
